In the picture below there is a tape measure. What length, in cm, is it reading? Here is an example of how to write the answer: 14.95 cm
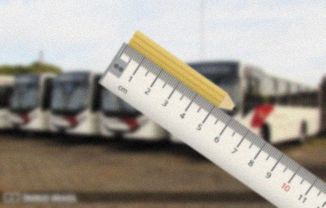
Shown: 6 cm
